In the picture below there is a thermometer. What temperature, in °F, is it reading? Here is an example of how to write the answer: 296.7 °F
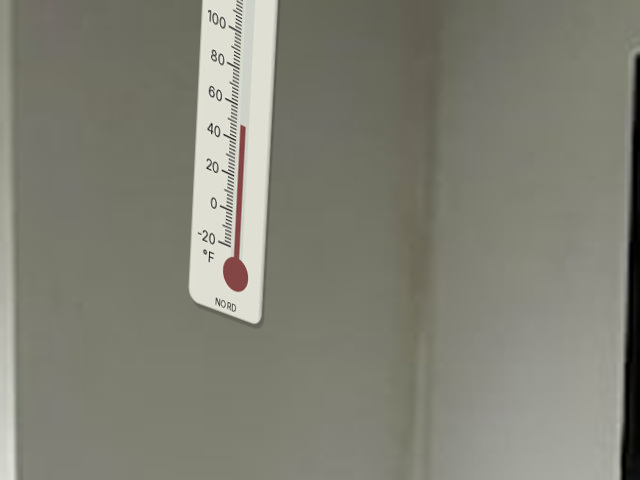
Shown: 50 °F
